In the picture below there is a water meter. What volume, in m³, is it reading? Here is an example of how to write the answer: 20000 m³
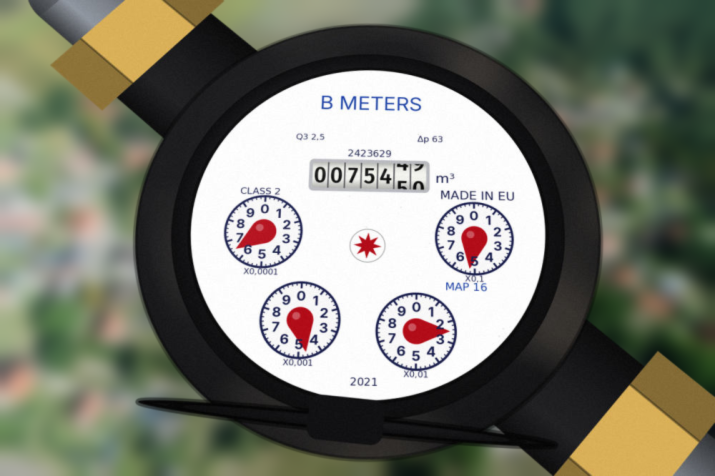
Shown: 75449.5246 m³
